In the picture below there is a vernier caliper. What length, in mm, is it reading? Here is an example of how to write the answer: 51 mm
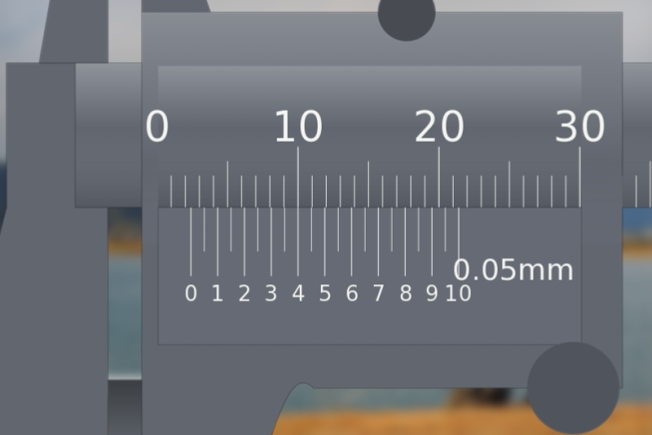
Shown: 2.4 mm
